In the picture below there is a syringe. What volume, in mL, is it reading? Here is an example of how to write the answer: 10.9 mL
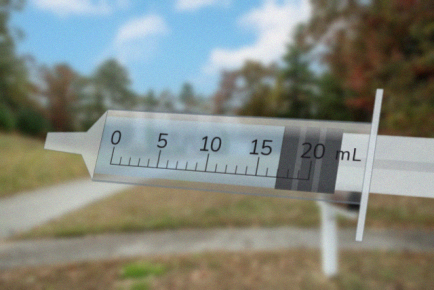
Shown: 17 mL
